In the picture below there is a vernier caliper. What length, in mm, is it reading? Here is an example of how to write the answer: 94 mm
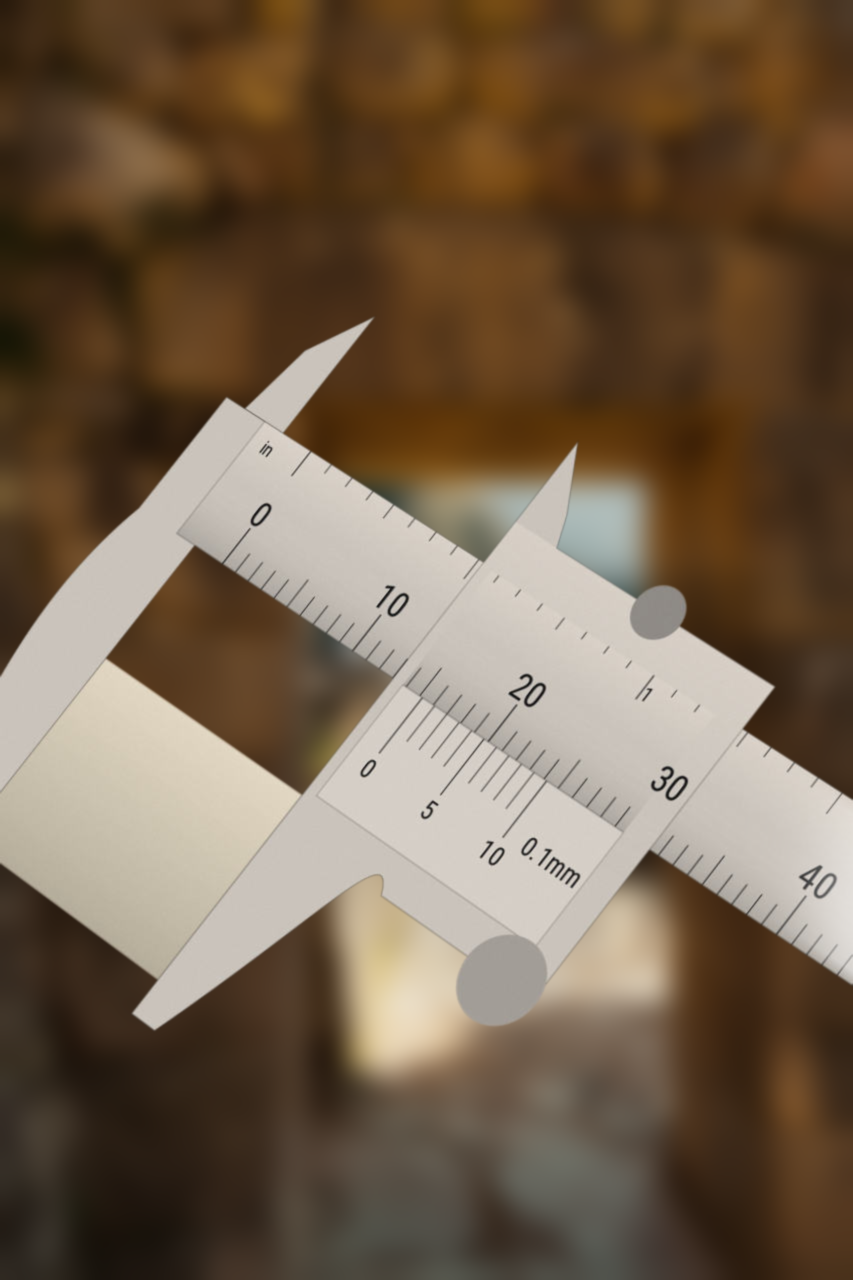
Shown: 15.2 mm
